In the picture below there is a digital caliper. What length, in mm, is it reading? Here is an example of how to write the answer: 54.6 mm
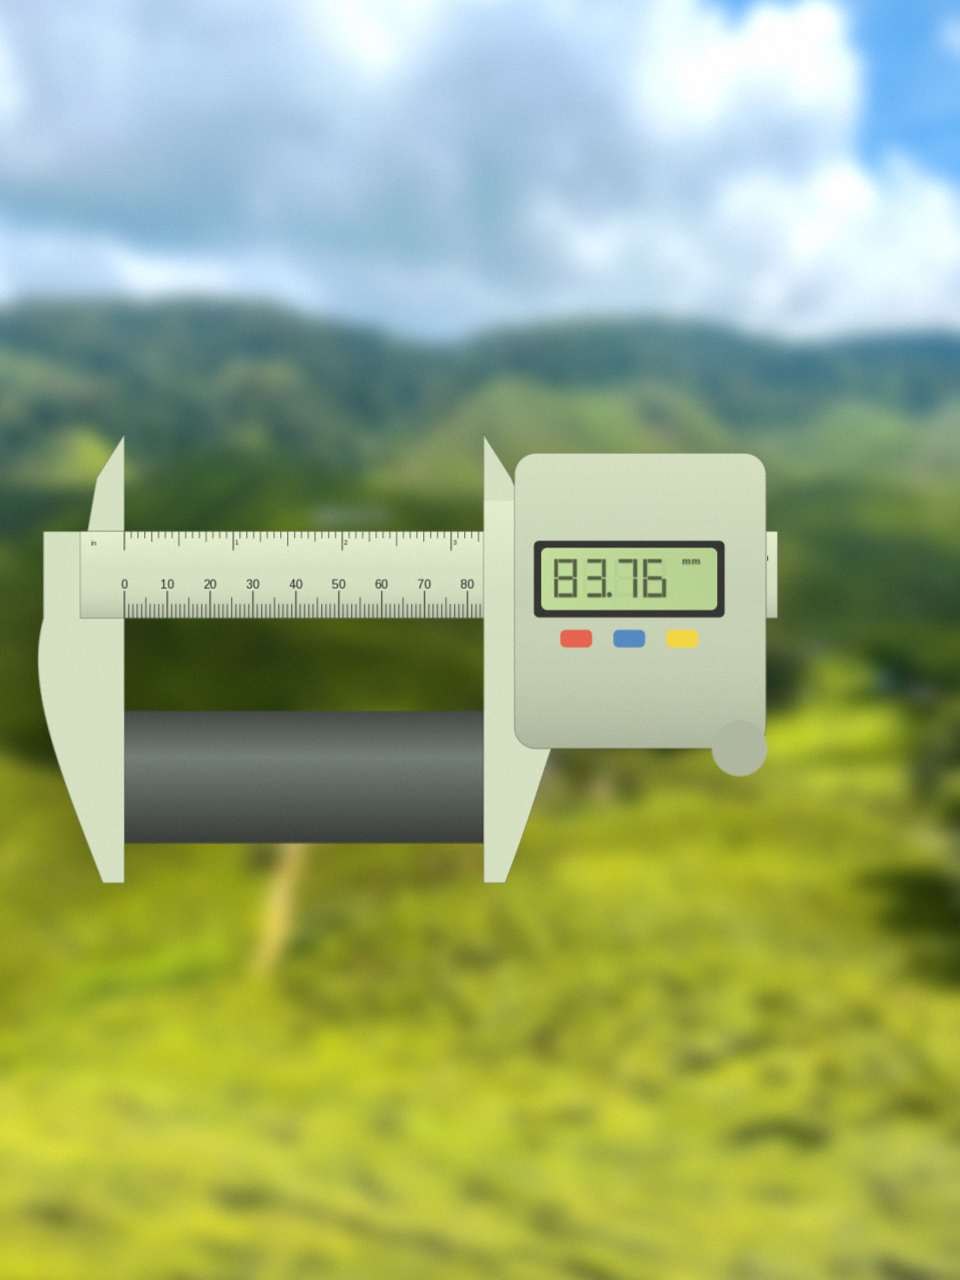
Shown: 83.76 mm
